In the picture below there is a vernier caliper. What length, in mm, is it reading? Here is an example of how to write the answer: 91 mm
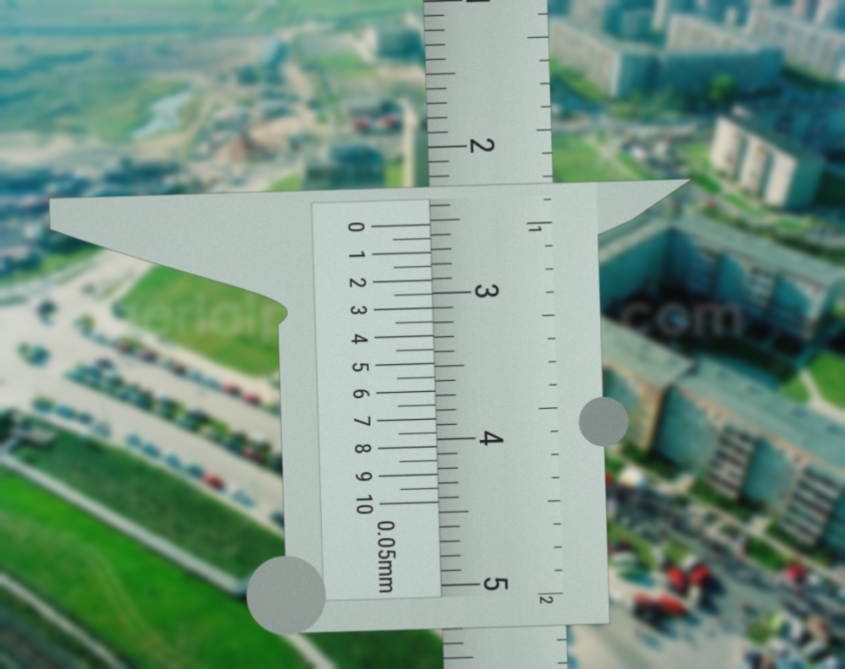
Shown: 25.3 mm
